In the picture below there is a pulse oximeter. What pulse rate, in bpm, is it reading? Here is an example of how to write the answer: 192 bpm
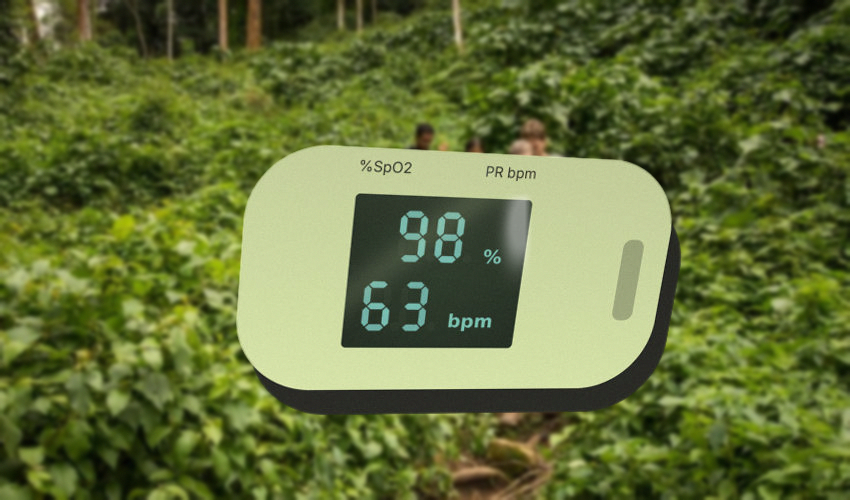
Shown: 63 bpm
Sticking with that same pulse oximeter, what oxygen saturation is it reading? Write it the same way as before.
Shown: 98 %
